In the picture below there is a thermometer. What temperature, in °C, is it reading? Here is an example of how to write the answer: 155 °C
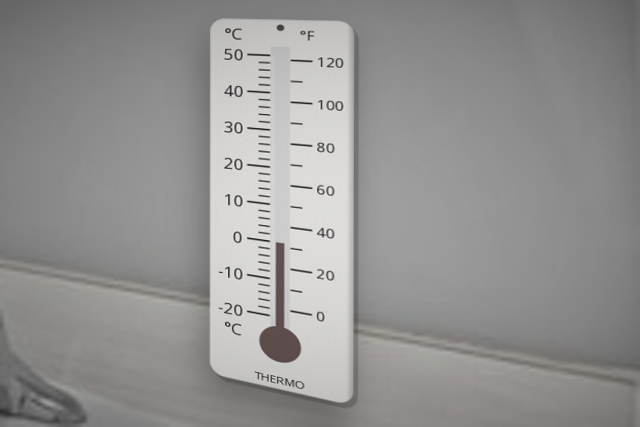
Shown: 0 °C
